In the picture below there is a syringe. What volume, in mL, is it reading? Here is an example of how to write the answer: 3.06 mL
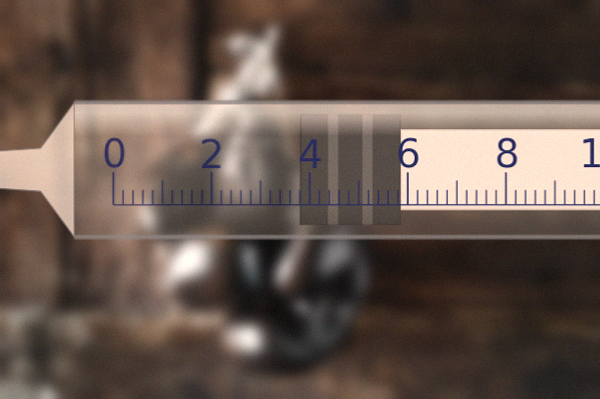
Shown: 3.8 mL
